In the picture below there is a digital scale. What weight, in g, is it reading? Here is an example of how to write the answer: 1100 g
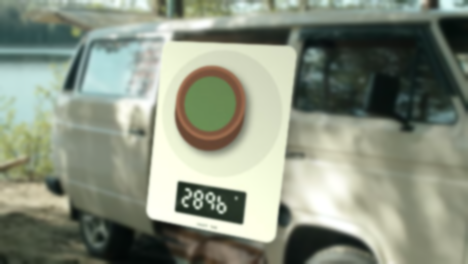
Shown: 2896 g
